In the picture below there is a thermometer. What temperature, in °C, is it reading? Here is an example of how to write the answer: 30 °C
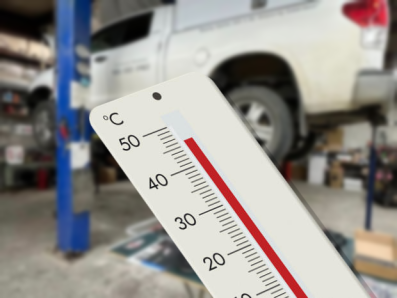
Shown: 46 °C
